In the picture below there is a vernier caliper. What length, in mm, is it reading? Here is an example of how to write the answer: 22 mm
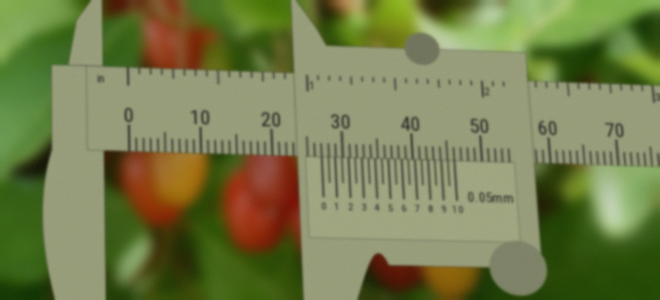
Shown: 27.0 mm
